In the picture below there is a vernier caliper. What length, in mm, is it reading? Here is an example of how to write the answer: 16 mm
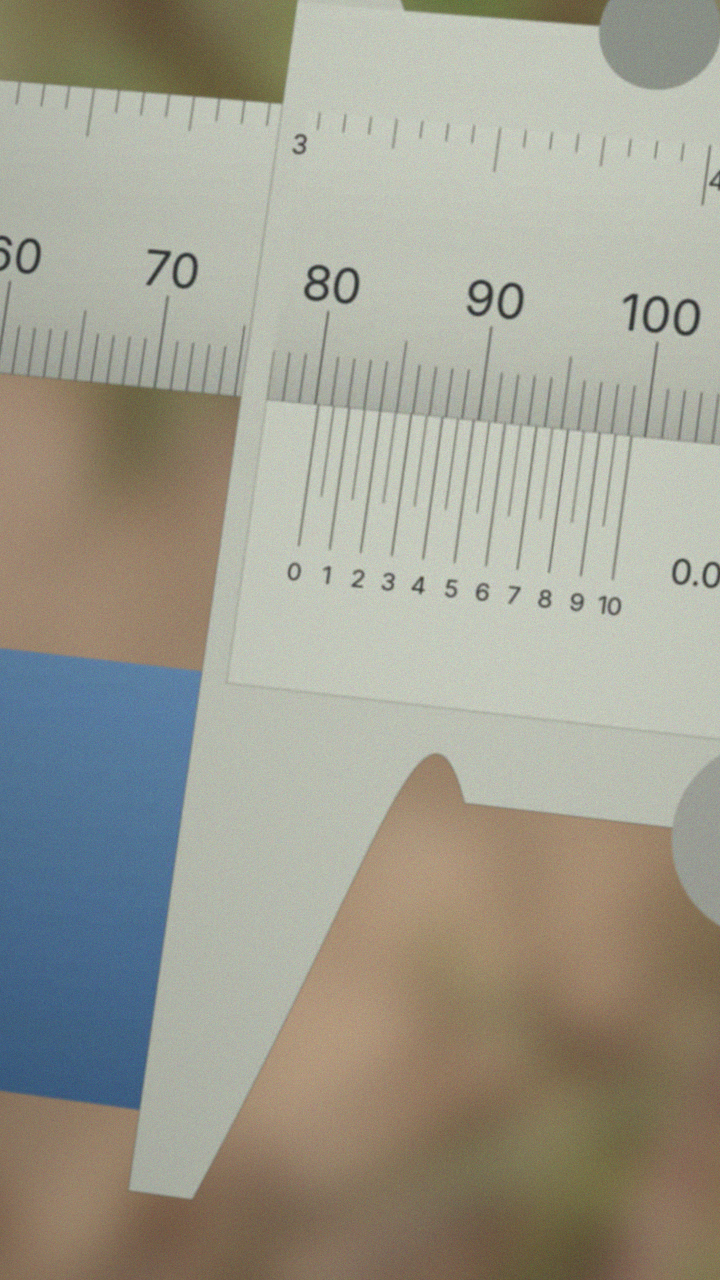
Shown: 80.2 mm
